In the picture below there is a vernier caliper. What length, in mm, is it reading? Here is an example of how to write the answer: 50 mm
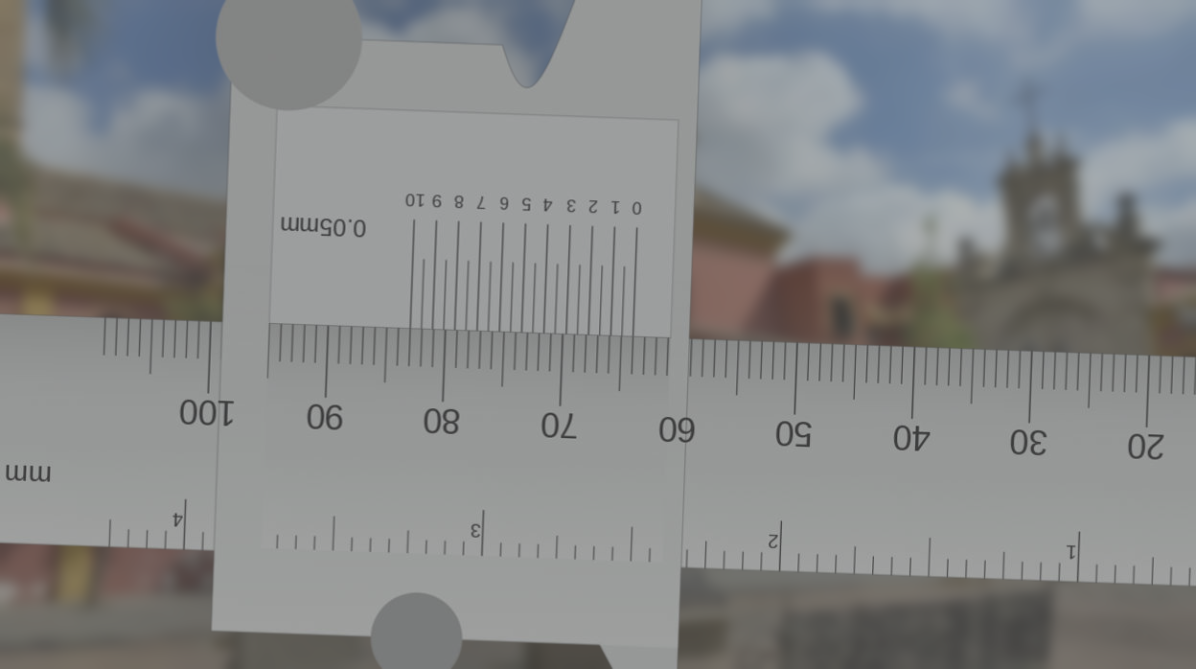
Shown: 64.0 mm
